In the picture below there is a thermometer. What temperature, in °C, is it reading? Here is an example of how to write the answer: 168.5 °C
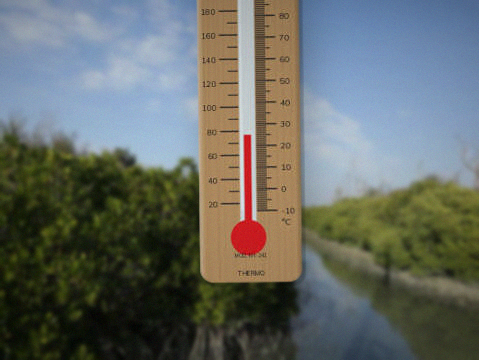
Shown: 25 °C
